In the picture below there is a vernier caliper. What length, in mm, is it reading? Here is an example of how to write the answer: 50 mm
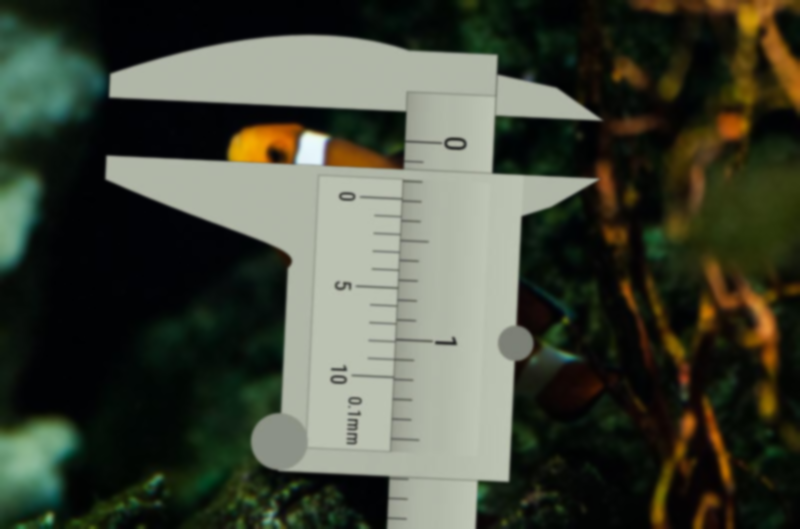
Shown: 2.9 mm
